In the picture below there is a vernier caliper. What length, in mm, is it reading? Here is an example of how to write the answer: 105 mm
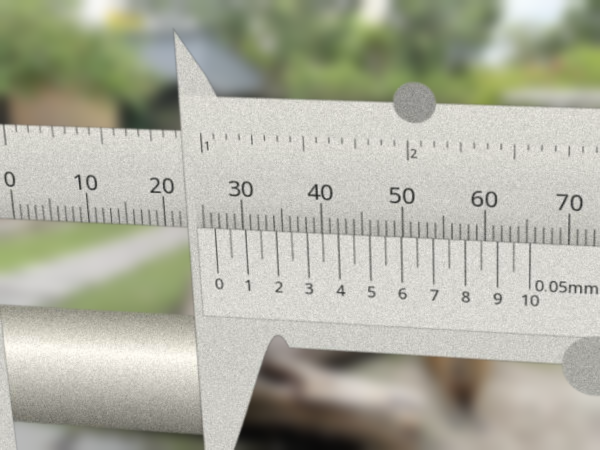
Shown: 26.4 mm
